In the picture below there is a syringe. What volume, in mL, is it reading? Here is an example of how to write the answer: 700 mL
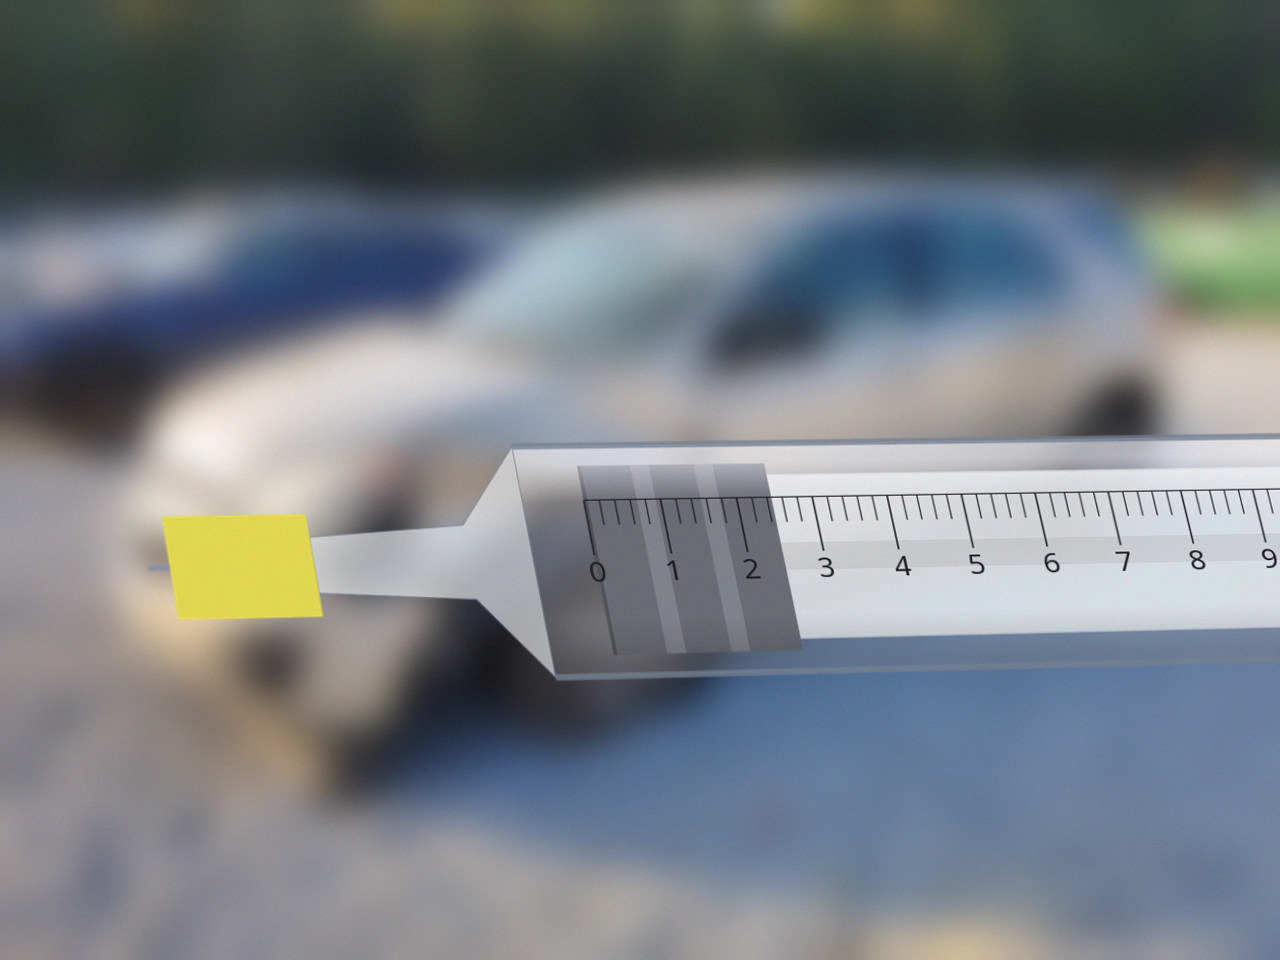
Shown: 0 mL
